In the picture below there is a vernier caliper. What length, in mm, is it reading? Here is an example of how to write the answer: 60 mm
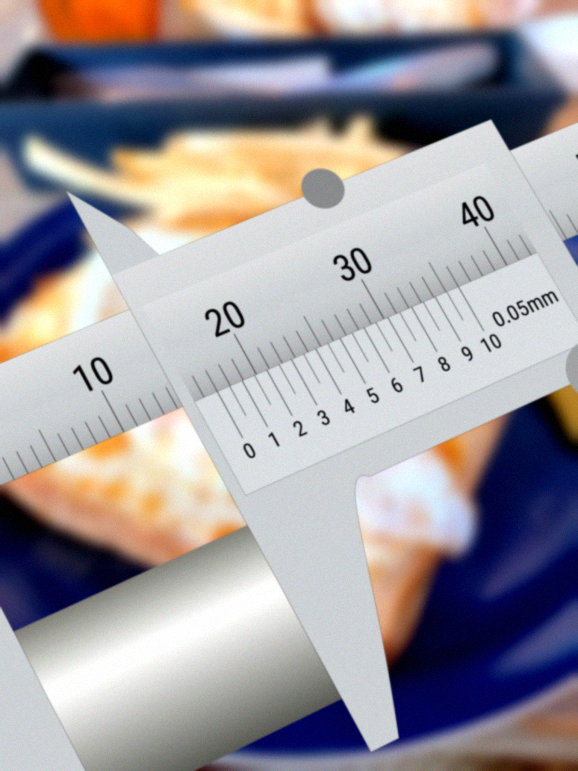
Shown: 17.0 mm
